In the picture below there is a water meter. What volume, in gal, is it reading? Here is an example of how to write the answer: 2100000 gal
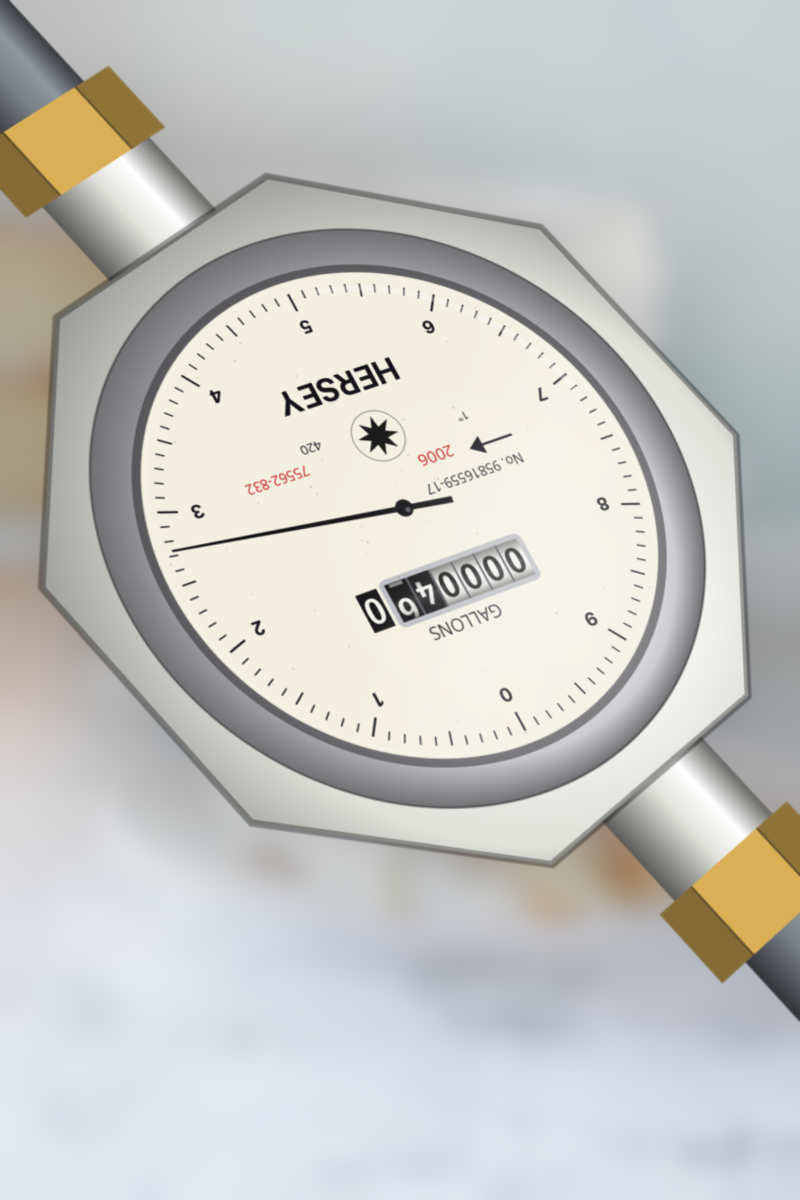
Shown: 462.7 gal
